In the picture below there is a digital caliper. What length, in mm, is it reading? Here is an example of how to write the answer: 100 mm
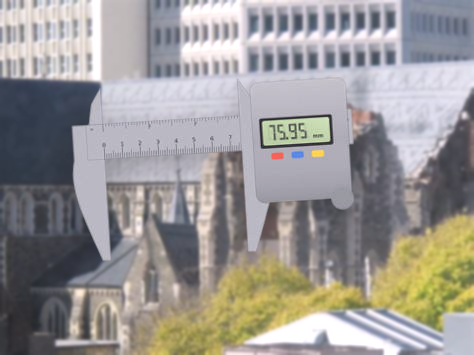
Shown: 75.95 mm
